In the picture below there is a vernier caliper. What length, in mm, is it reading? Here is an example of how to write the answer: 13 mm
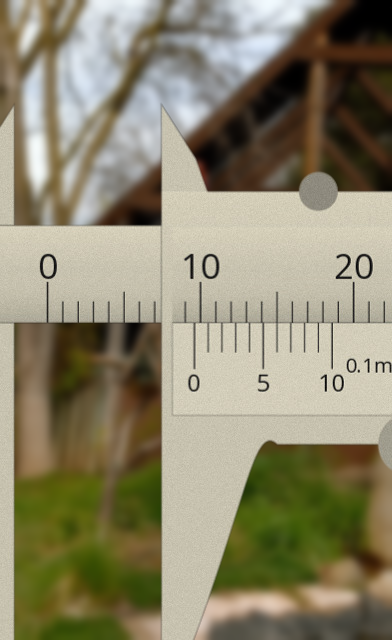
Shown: 9.6 mm
